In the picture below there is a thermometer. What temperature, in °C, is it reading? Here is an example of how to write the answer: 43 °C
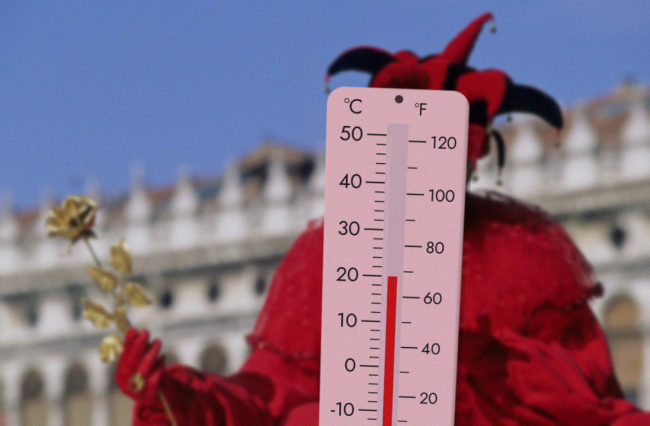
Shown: 20 °C
